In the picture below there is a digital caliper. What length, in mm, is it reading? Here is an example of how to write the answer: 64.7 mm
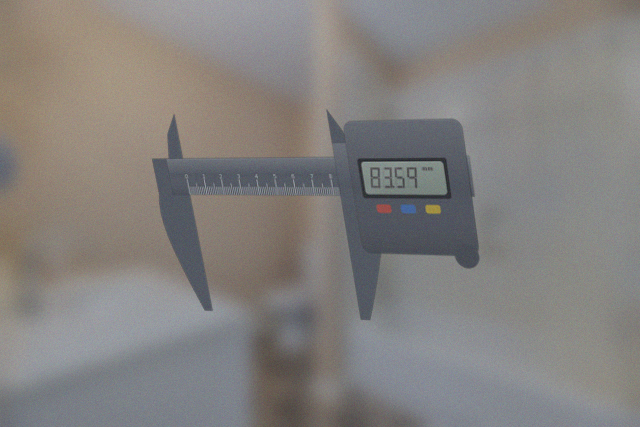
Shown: 83.59 mm
